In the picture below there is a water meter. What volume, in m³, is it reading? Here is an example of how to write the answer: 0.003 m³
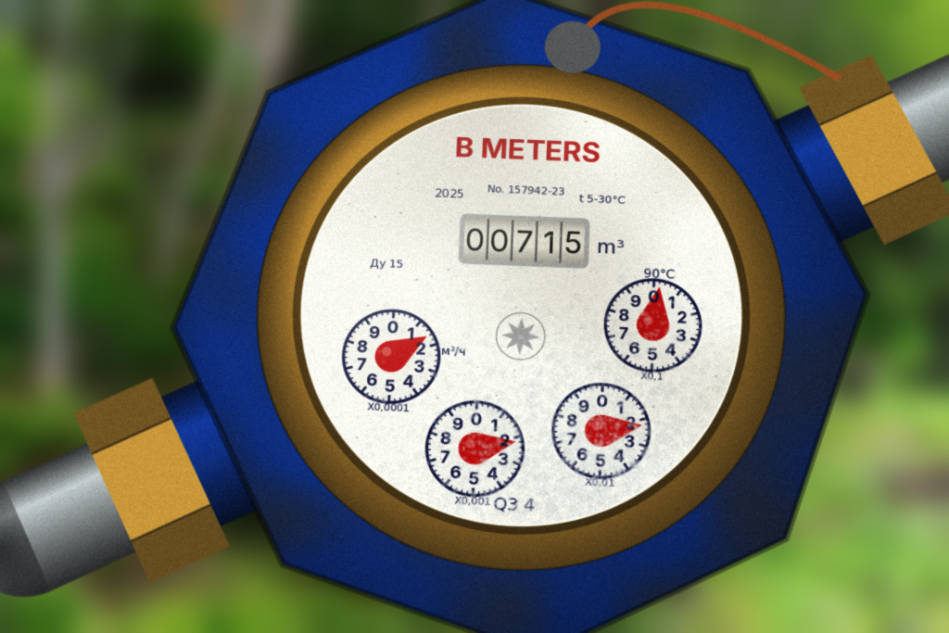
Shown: 715.0221 m³
